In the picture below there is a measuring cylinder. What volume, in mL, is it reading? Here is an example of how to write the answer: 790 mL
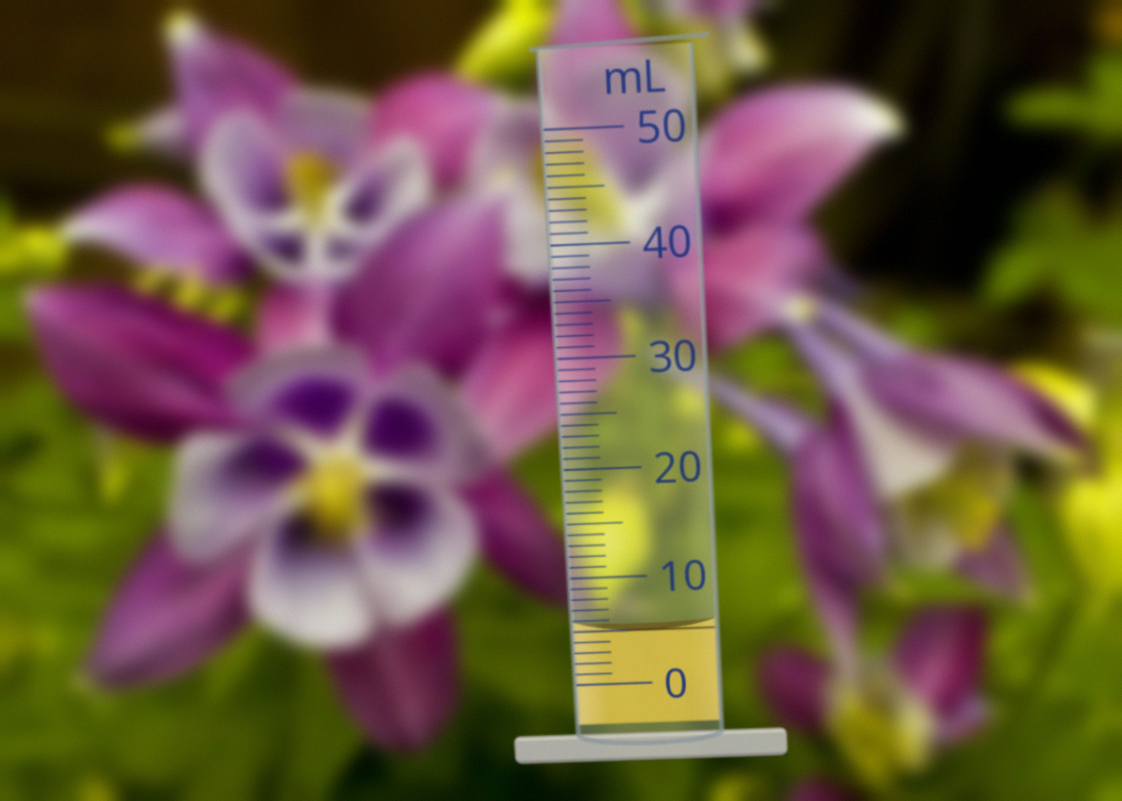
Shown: 5 mL
